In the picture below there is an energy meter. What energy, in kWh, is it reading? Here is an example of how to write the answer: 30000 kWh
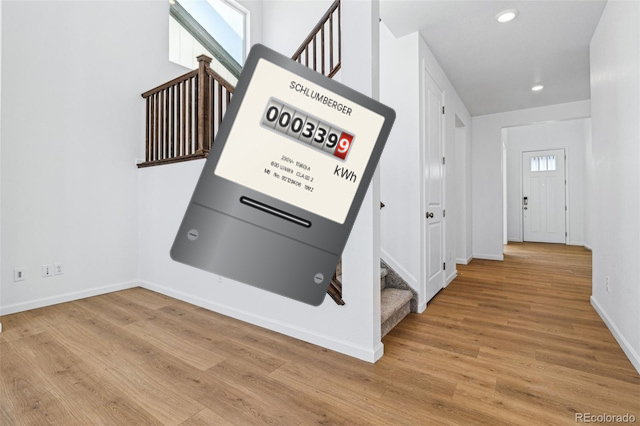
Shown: 339.9 kWh
